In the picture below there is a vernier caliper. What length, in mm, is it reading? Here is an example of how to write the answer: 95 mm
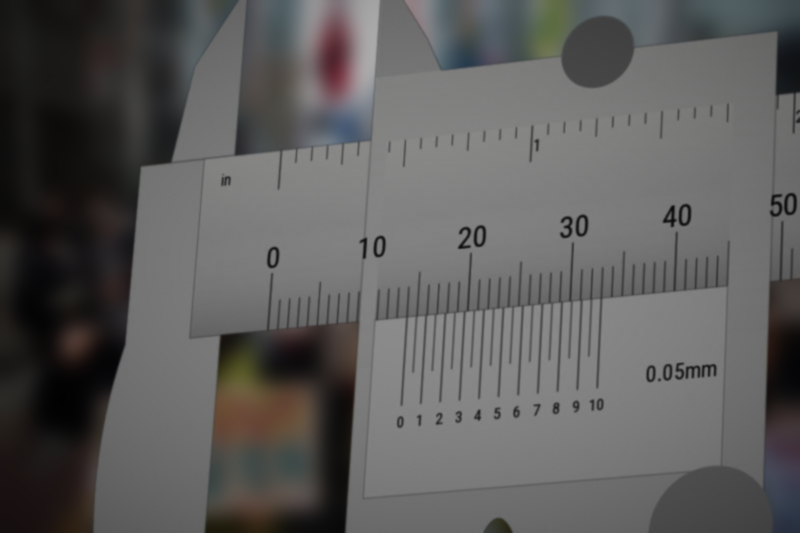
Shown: 14.0 mm
